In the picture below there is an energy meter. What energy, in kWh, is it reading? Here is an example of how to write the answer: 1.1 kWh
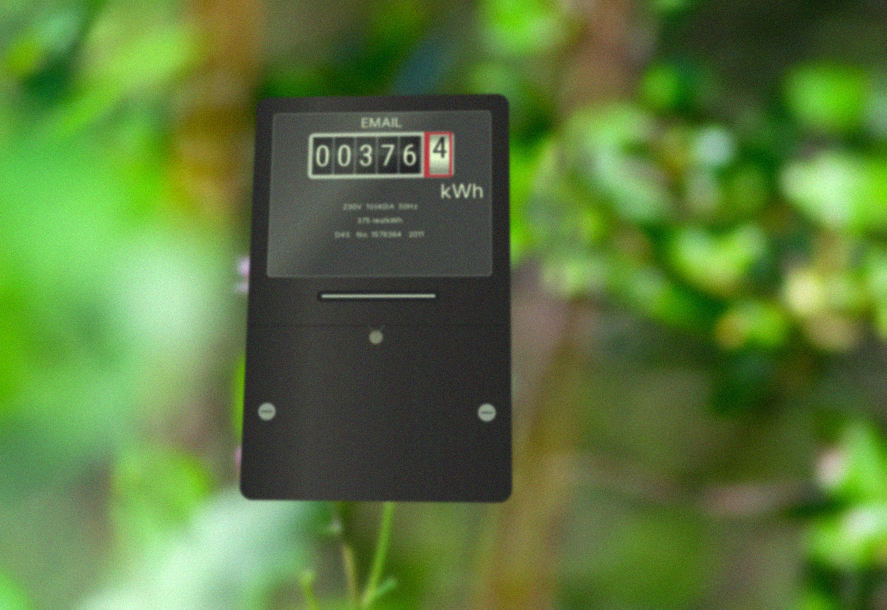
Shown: 376.4 kWh
